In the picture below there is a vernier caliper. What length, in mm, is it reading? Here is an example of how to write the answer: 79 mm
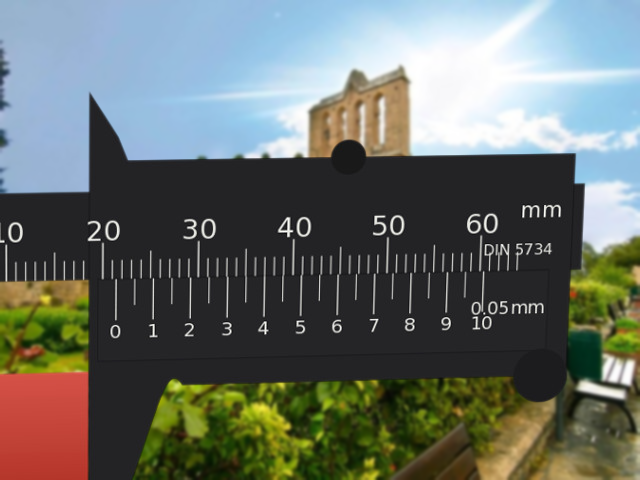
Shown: 21.4 mm
